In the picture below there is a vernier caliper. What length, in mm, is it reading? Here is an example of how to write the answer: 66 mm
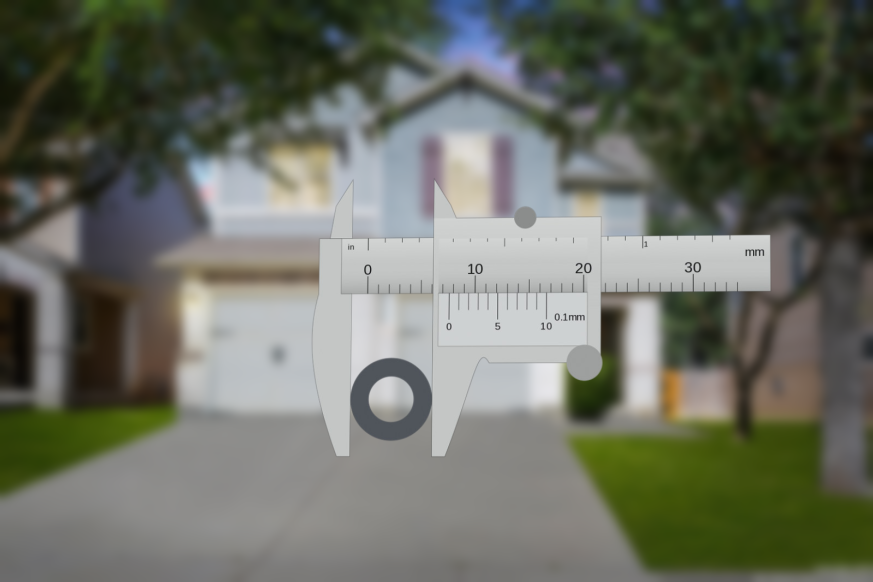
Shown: 7.6 mm
